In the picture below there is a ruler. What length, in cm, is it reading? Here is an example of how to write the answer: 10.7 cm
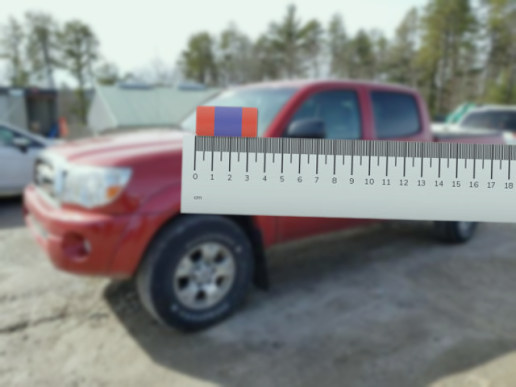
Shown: 3.5 cm
